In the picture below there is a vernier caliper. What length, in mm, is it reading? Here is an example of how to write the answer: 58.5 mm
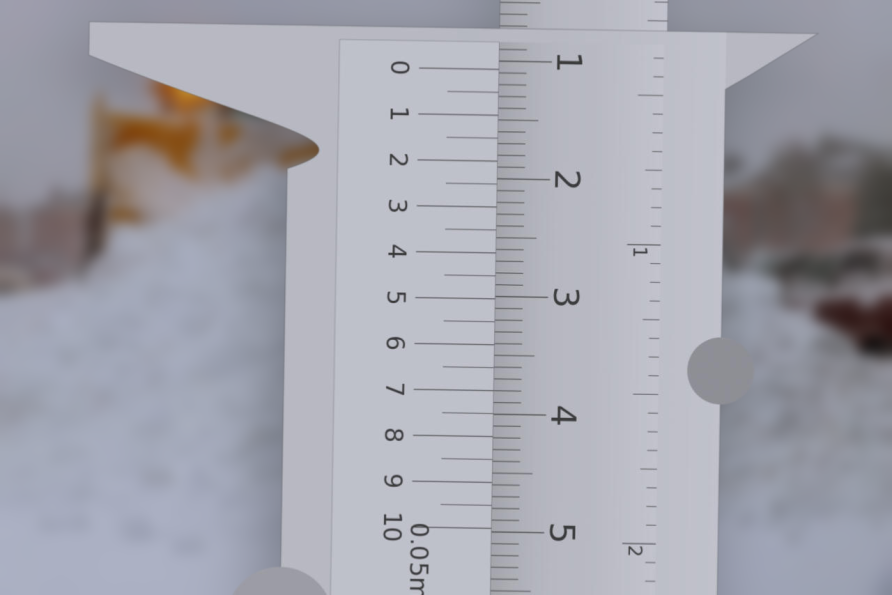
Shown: 10.7 mm
